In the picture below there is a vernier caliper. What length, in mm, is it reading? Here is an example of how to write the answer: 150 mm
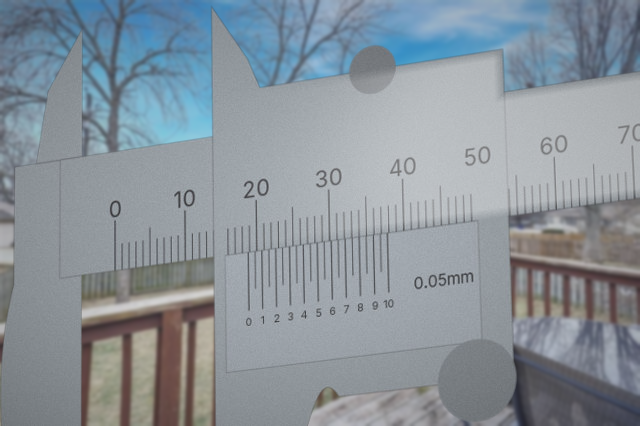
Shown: 18.8 mm
